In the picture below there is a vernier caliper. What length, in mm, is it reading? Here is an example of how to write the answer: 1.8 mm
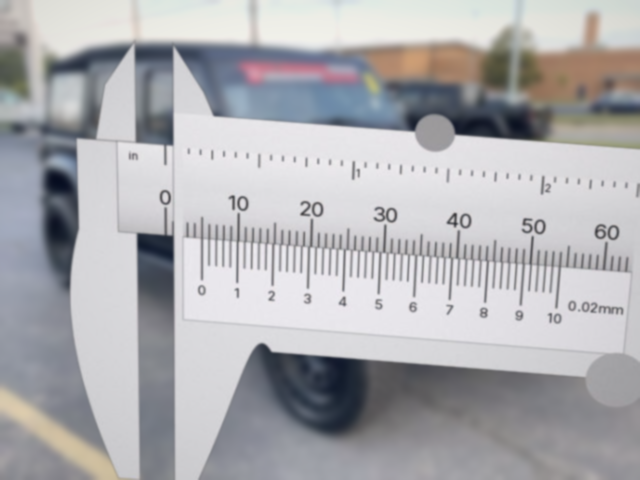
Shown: 5.0 mm
